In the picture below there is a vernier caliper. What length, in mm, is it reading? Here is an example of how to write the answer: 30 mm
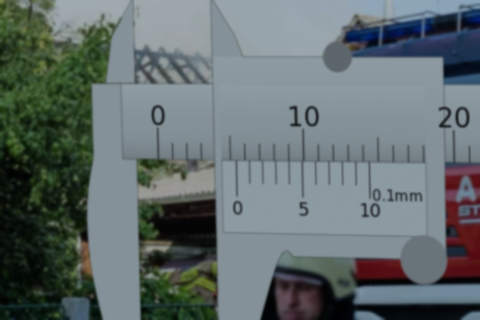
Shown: 5.4 mm
